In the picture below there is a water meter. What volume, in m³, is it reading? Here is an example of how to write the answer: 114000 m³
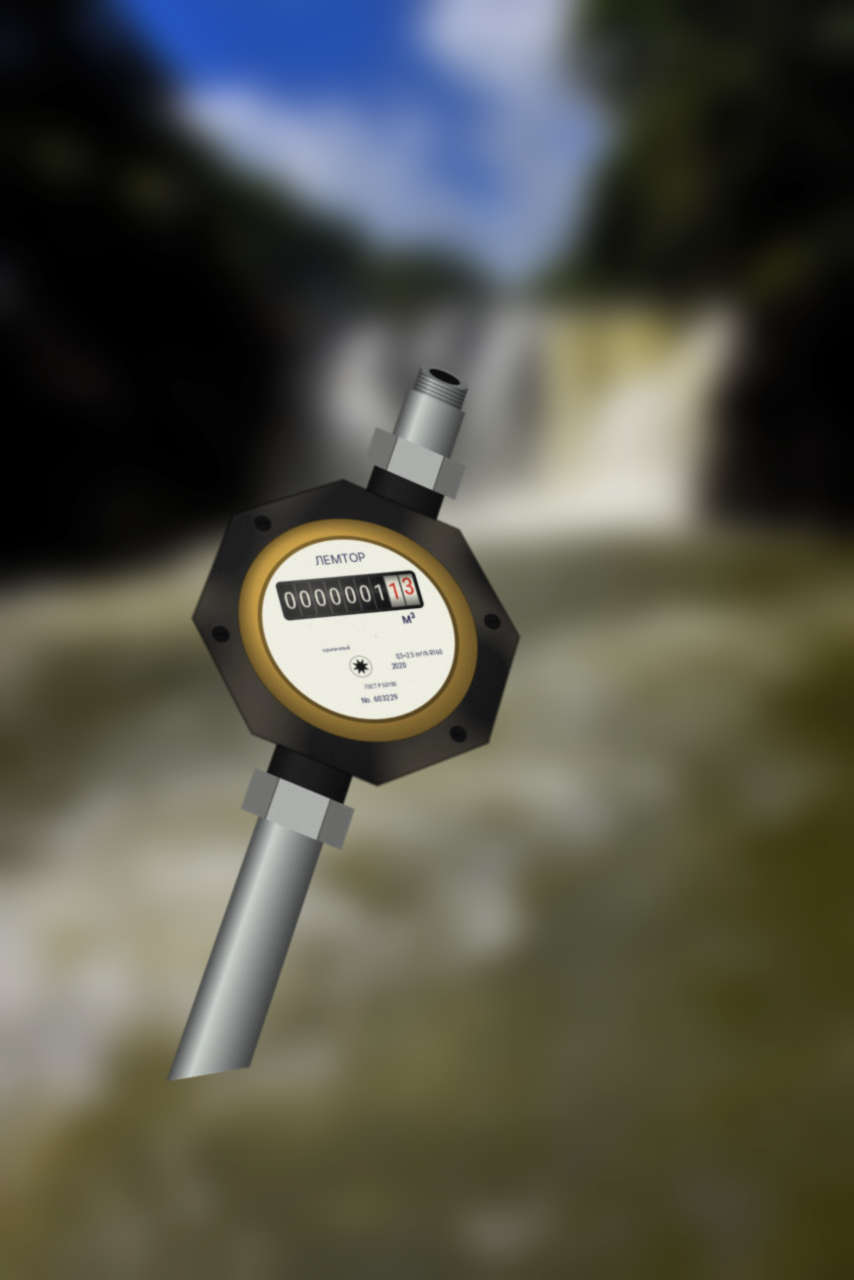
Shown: 1.13 m³
